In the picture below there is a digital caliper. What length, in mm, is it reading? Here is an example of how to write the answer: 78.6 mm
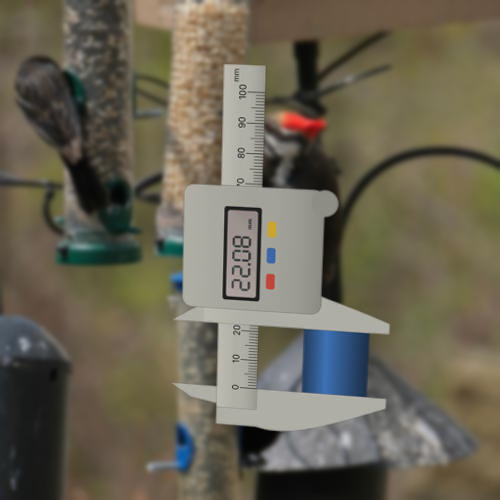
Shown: 22.08 mm
